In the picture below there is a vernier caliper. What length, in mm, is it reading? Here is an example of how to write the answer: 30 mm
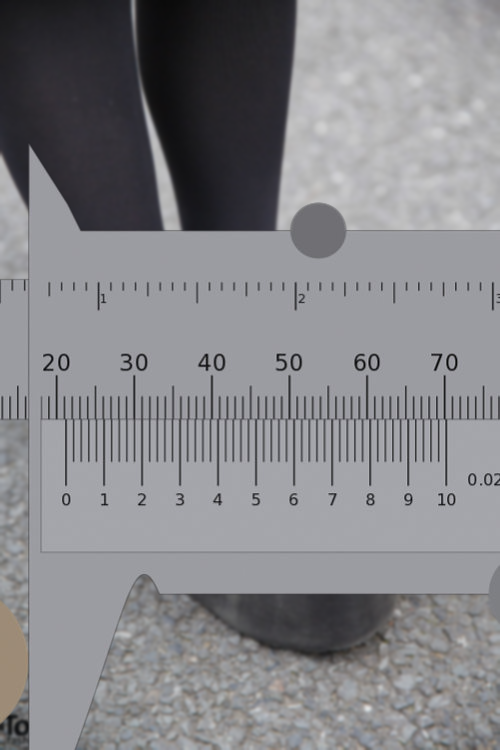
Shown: 21.2 mm
